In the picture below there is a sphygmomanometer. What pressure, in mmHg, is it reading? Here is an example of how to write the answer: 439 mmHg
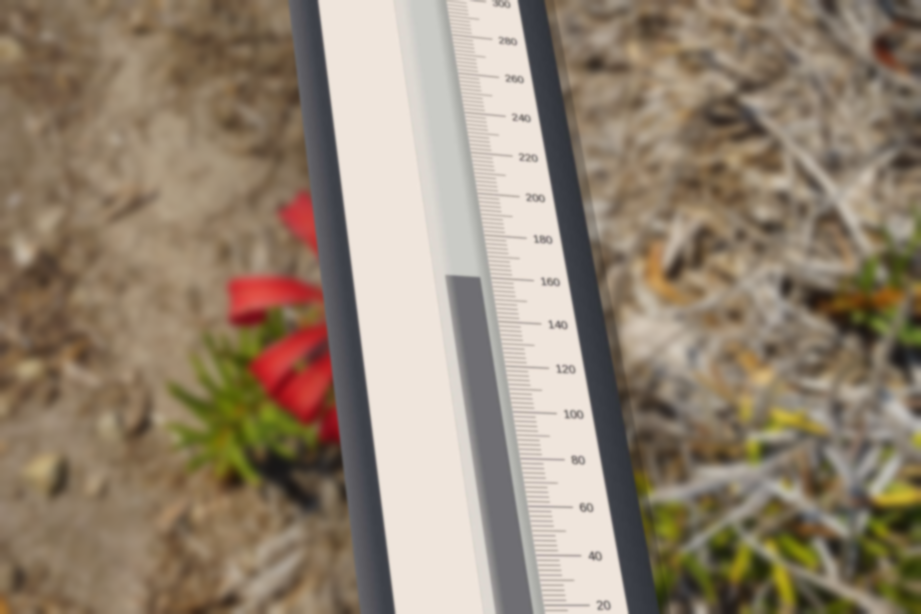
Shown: 160 mmHg
